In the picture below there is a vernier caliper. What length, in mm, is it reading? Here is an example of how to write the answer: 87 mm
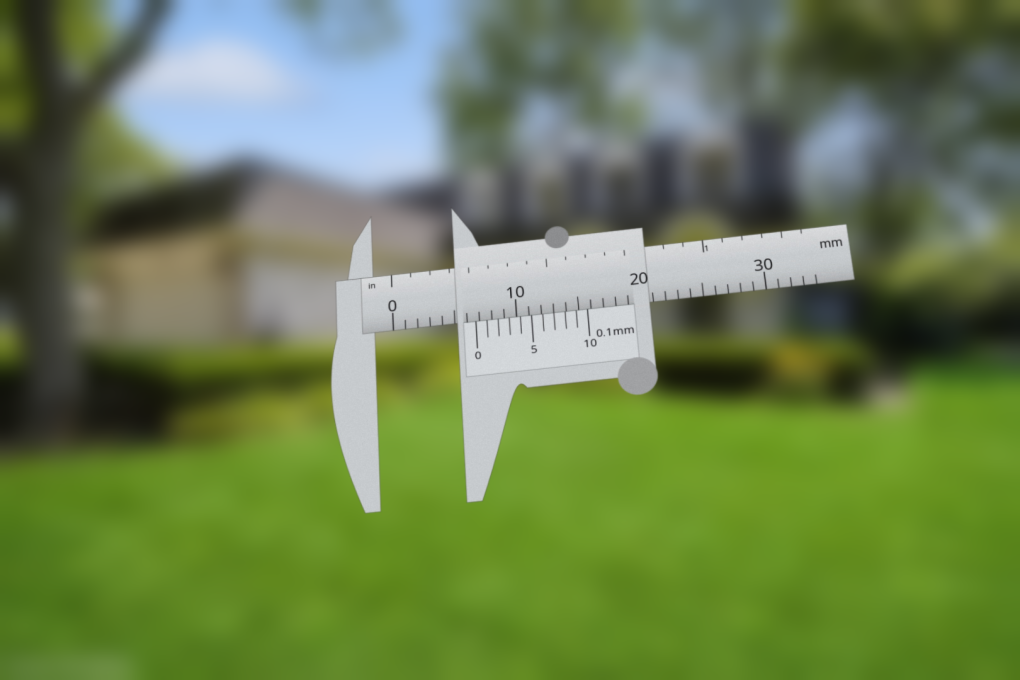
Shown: 6.7 mm
